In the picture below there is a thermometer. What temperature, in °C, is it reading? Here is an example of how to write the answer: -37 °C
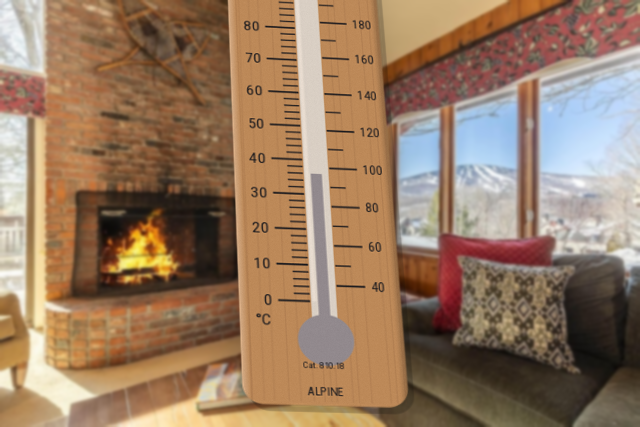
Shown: 36 °C
